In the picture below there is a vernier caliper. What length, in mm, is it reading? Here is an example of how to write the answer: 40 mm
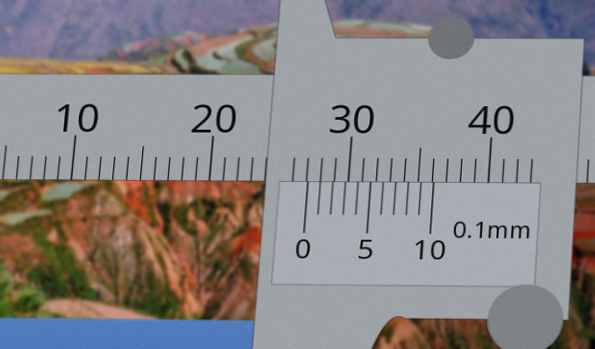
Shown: 27.1 mm
